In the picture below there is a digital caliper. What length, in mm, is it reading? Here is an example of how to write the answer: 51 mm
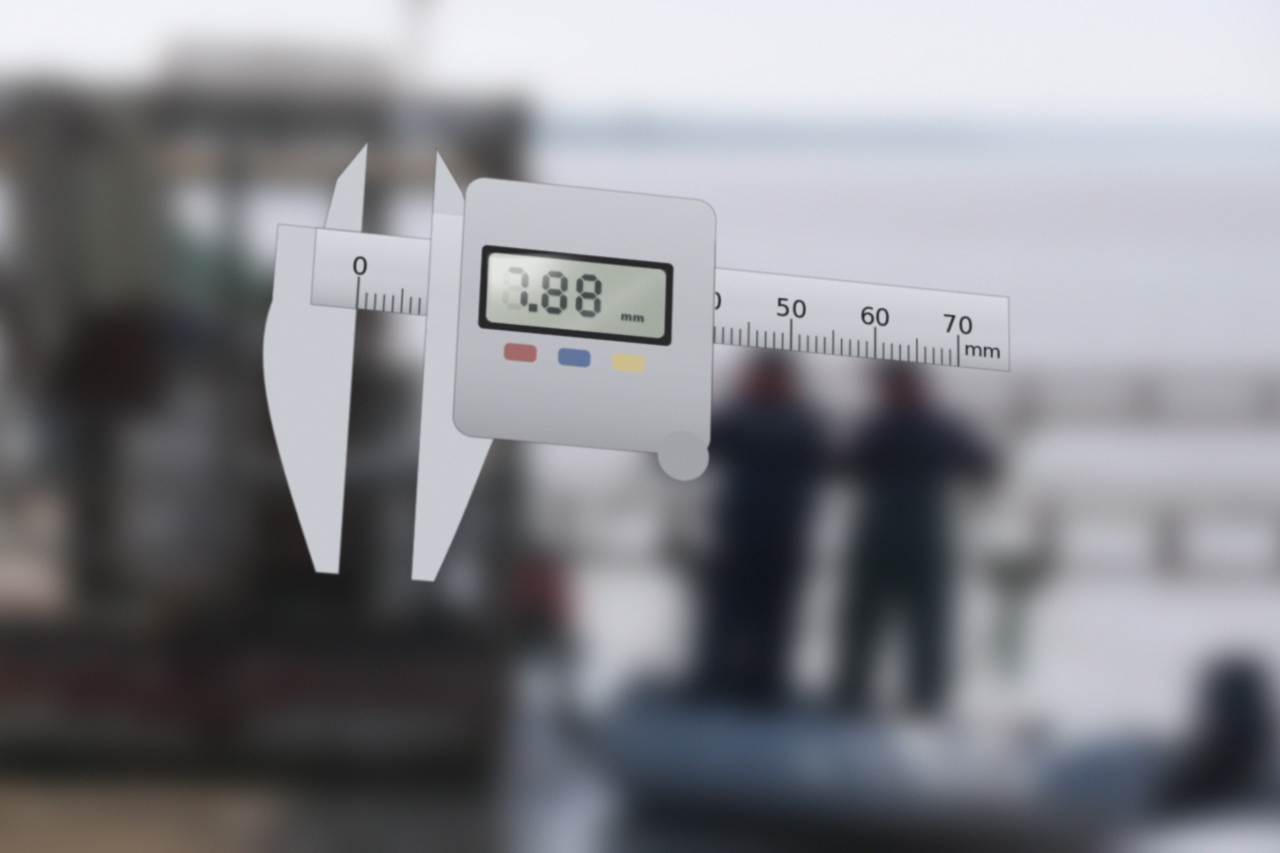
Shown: 7.88 mm
